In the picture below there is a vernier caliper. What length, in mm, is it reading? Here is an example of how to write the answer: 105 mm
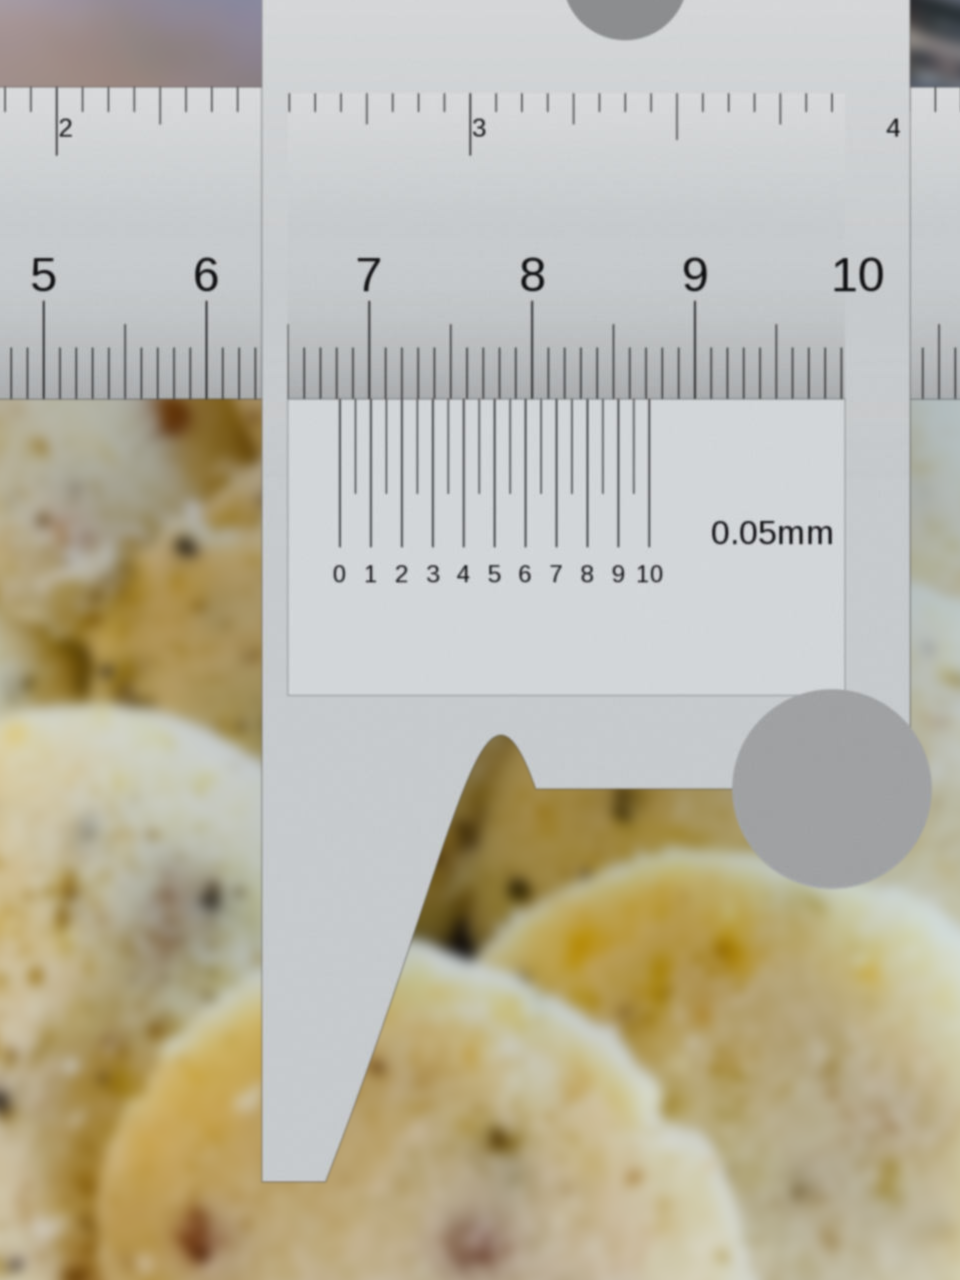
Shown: 68.2 mm
